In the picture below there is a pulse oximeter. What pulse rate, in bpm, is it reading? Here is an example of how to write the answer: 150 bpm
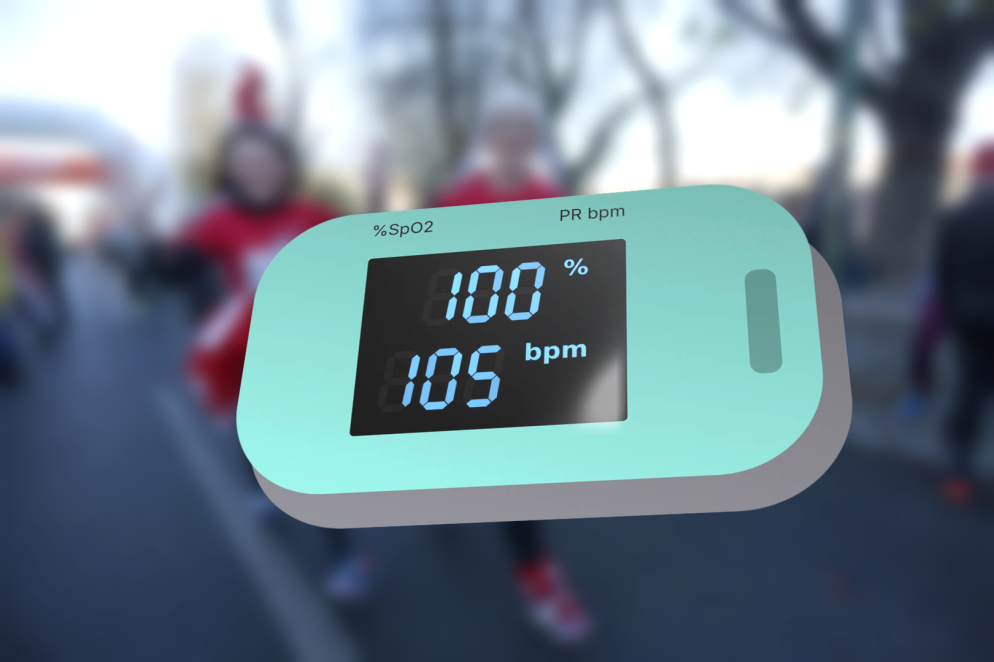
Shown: 105 bpm
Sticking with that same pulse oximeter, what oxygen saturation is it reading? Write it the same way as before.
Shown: 100 %
